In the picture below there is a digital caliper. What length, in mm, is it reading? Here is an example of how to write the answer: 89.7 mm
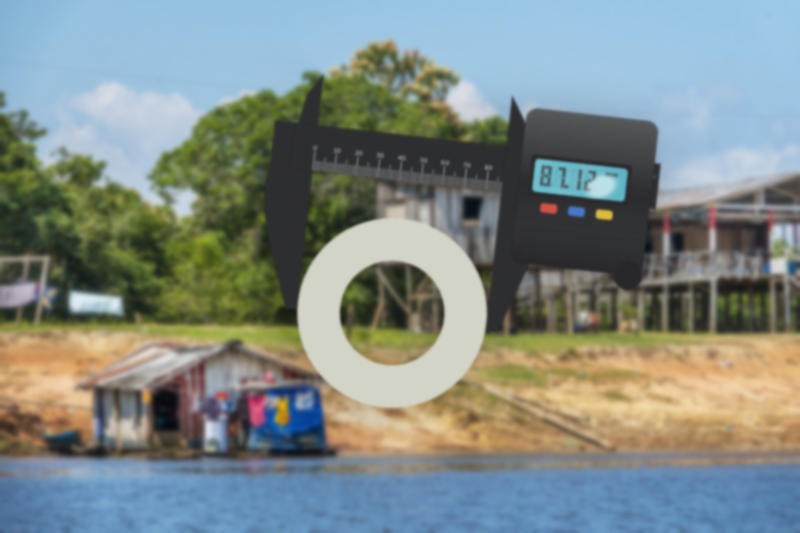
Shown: 87.12 mm
